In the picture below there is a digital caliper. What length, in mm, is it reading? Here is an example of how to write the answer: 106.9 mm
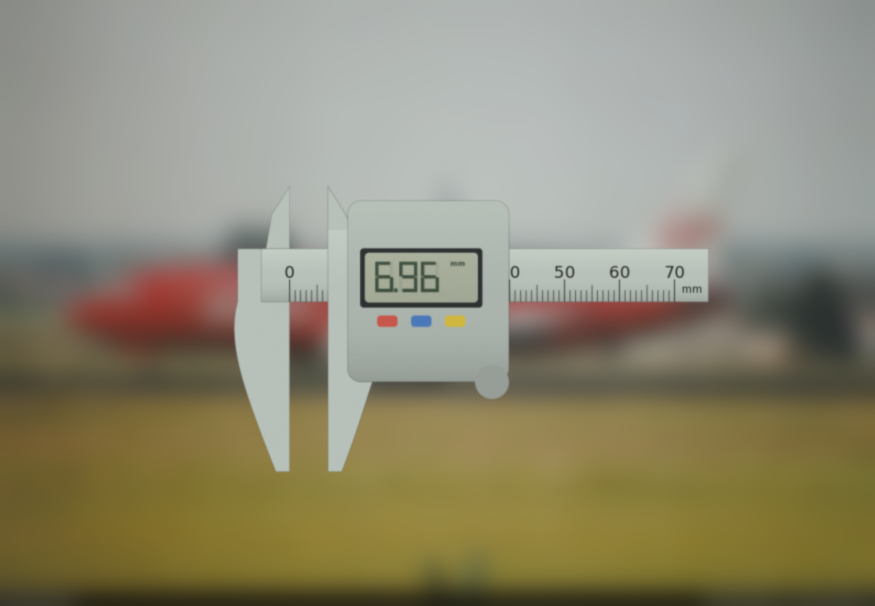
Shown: 6.96 mm
